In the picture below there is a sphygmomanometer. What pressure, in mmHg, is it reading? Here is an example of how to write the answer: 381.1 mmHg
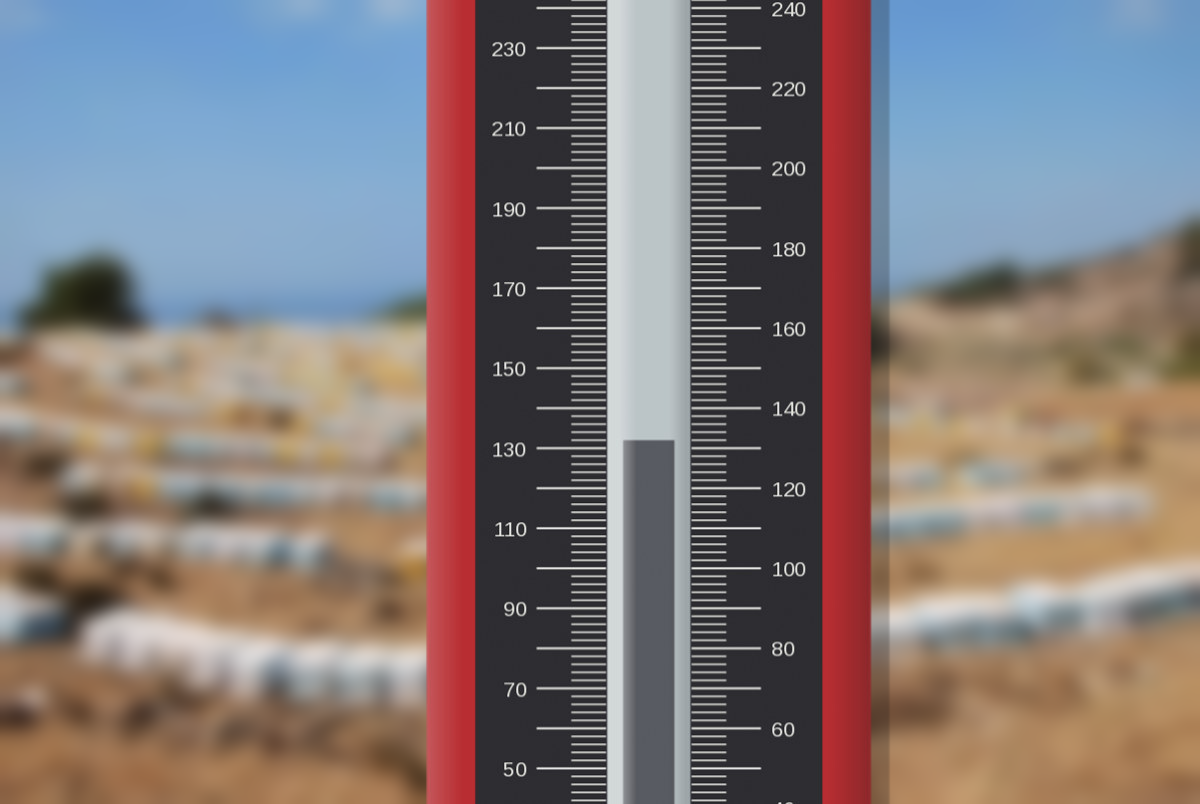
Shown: 132 mmHg
